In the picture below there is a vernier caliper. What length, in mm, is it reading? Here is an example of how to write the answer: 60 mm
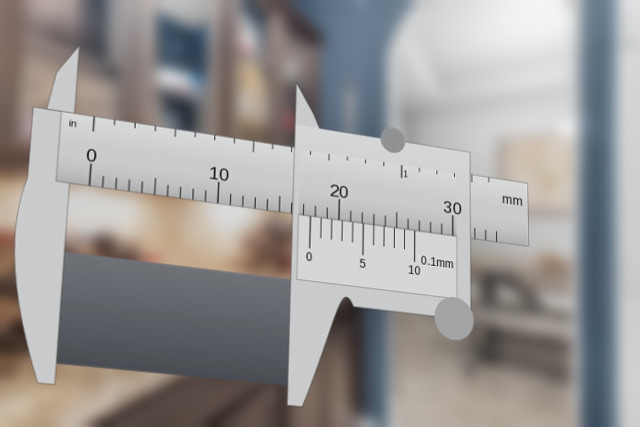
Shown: 17.6 mm
